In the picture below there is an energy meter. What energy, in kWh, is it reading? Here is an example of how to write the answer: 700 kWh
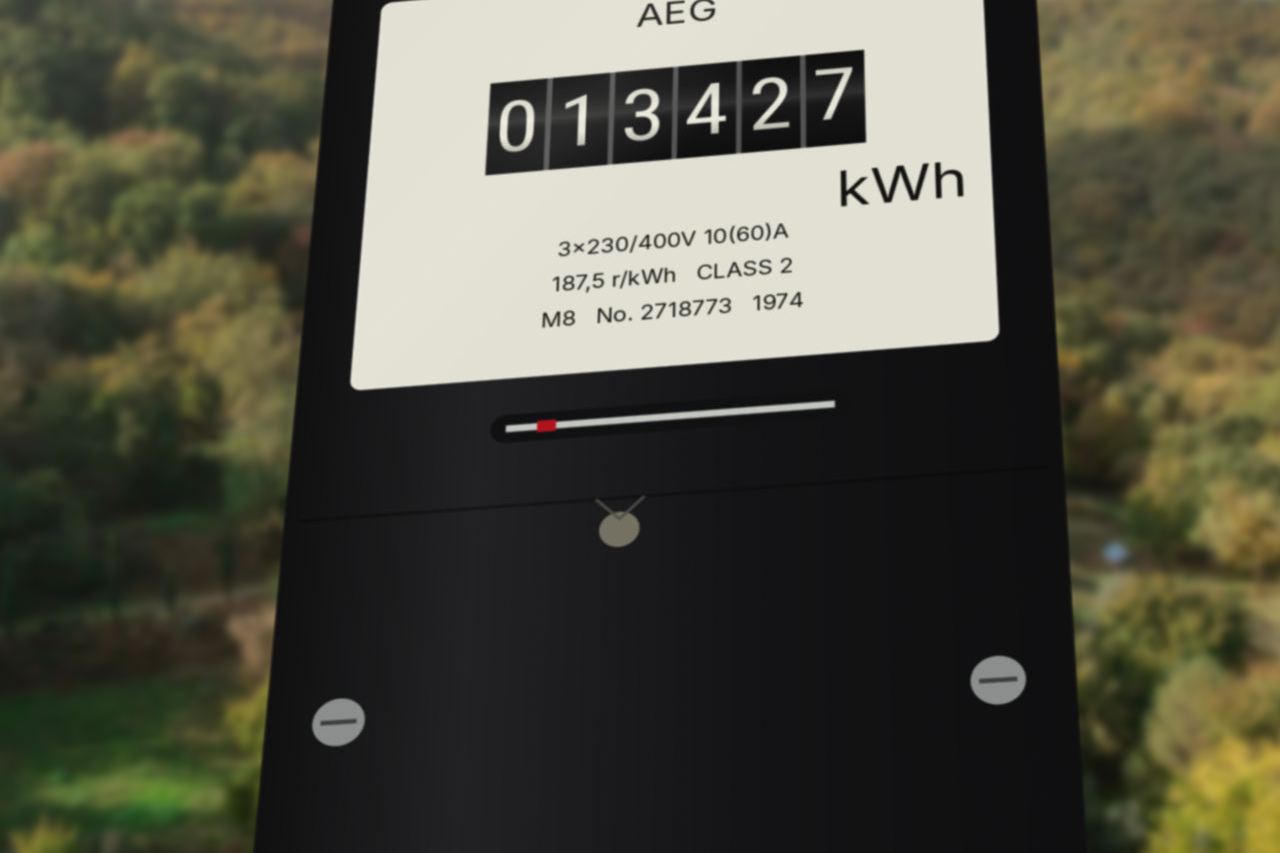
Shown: 13427 kWh
